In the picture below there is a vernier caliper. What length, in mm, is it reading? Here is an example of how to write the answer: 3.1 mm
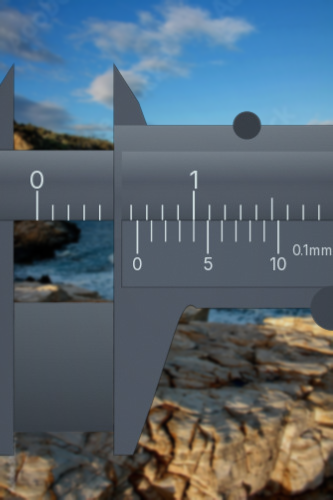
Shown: 6.4 mm
